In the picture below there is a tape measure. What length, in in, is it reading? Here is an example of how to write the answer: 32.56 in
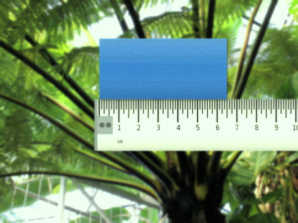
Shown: 6.5 in
